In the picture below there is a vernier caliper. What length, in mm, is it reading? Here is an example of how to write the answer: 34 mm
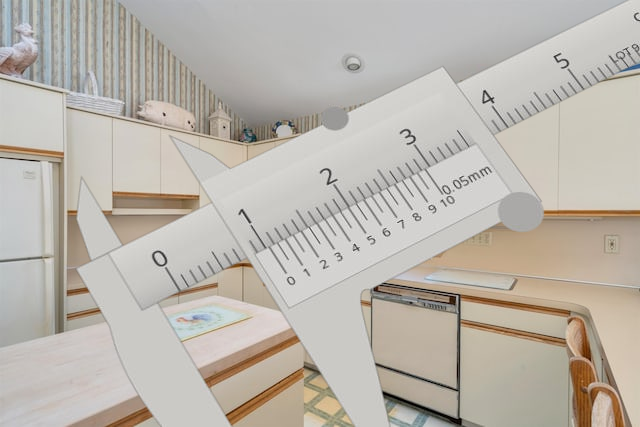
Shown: 10.4 mm
